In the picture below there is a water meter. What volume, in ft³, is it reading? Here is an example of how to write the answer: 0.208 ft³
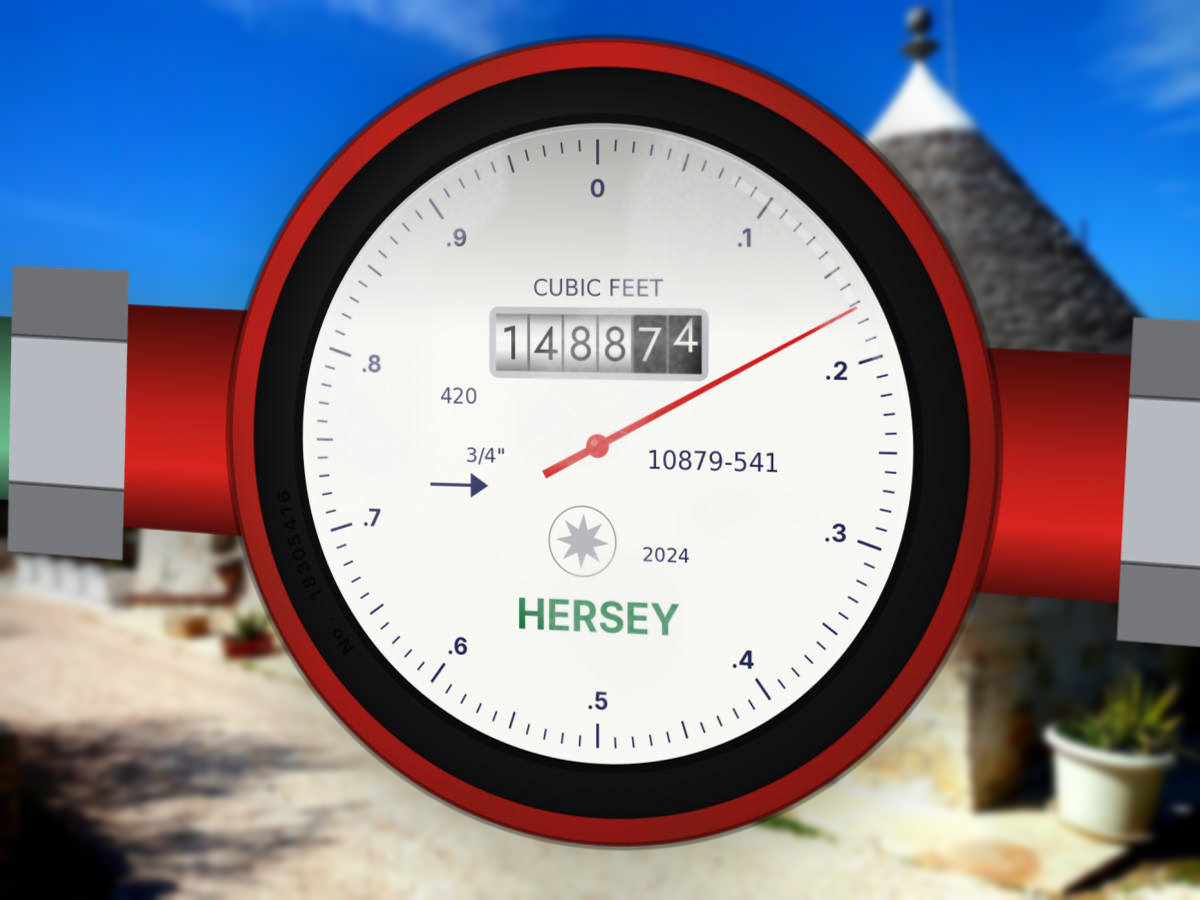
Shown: 148874.17 ft³
